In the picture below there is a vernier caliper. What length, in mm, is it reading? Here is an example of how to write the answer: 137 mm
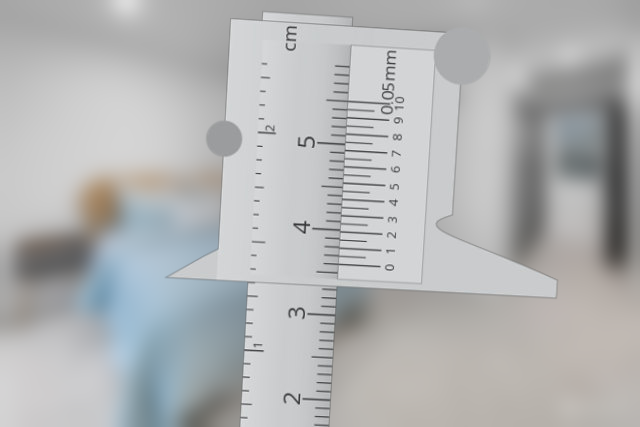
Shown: 36.0 mm
